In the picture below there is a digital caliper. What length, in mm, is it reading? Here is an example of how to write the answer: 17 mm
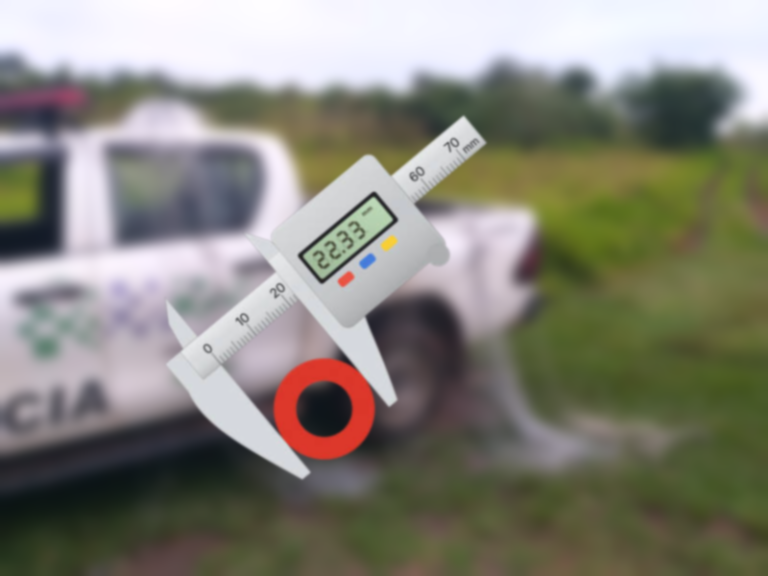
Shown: 22.33 mm
